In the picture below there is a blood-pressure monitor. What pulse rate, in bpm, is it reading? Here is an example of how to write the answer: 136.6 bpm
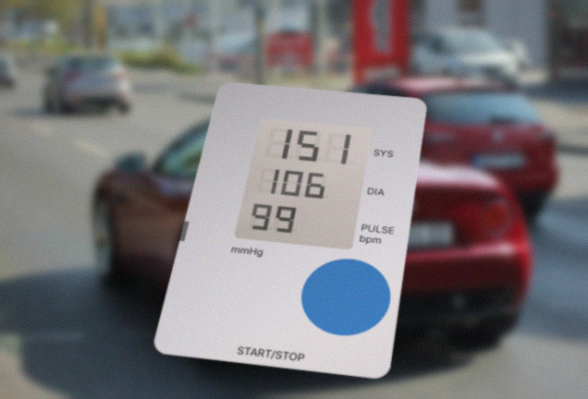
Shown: 99 bpm
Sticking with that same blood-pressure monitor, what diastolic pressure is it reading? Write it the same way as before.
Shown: 106 mmHg
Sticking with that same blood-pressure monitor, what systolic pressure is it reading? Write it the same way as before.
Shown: 151 mmHg
